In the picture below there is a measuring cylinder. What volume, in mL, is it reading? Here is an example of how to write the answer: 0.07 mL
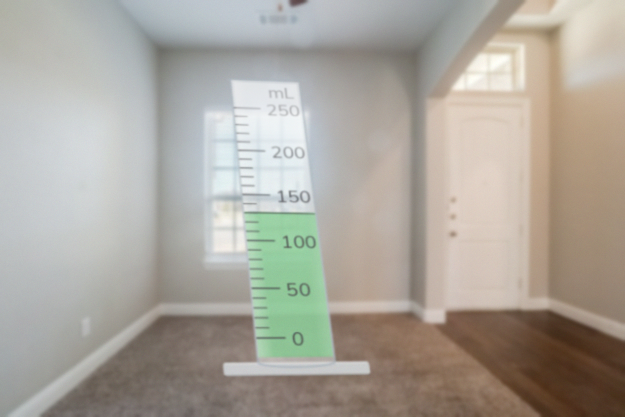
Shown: 130 mL
